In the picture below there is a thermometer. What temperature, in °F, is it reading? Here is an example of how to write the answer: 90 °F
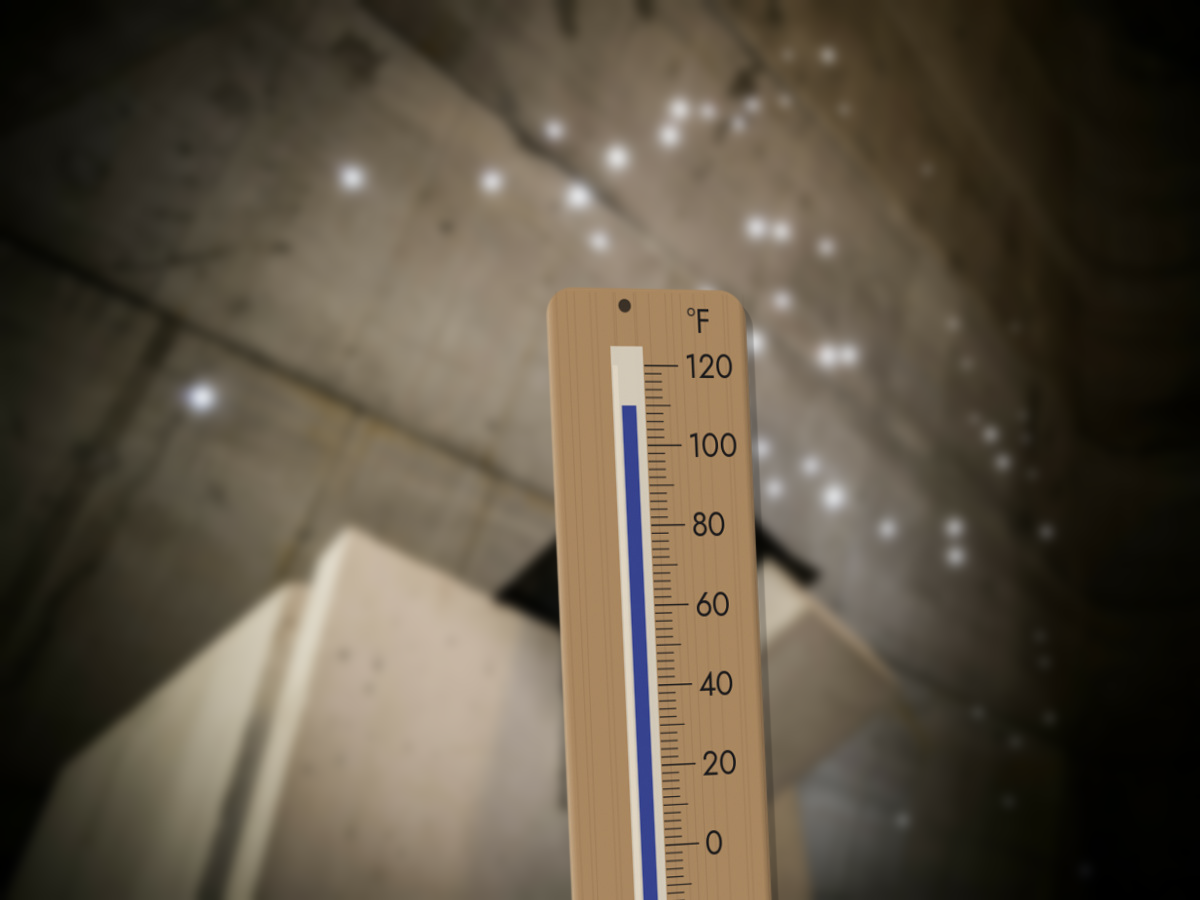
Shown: 110 °F
